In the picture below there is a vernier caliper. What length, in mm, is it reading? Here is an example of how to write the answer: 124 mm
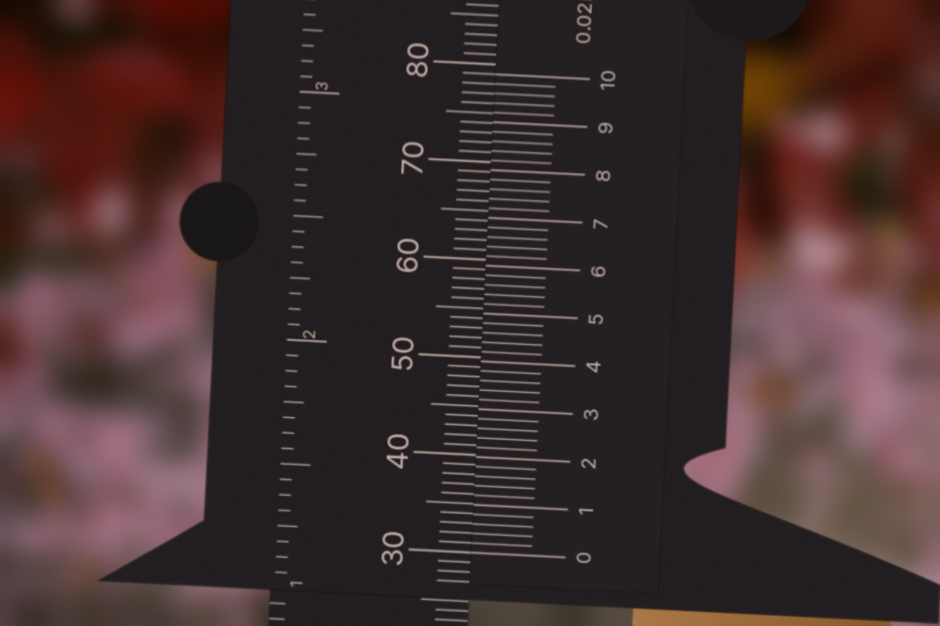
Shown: 30.0 mm
